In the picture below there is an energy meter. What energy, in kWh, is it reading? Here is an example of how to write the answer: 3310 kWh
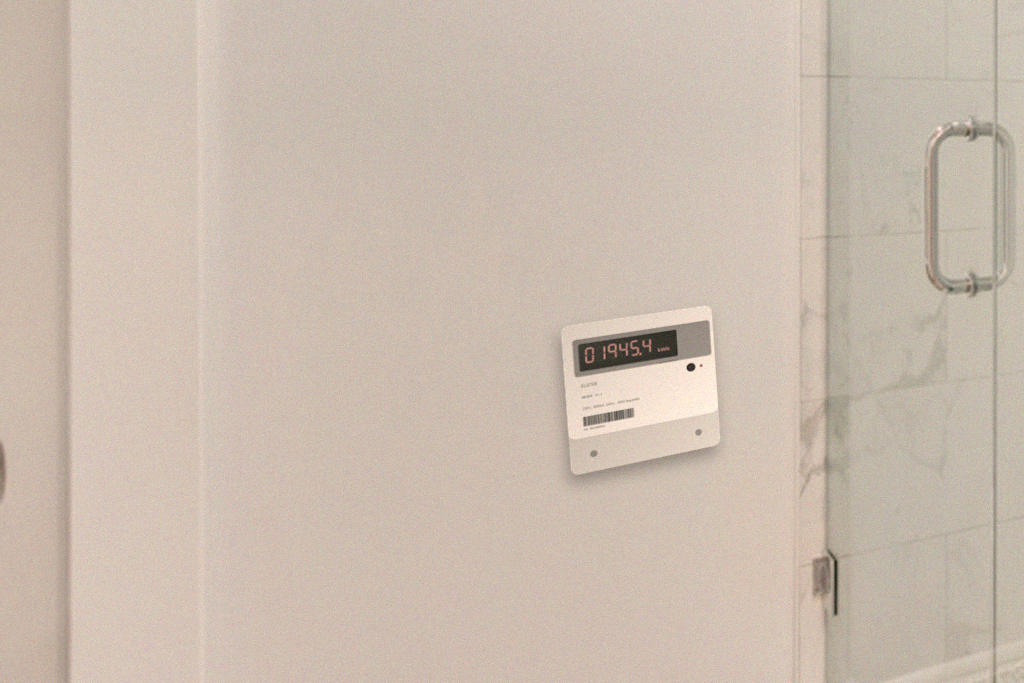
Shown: 1945.4 kWh
